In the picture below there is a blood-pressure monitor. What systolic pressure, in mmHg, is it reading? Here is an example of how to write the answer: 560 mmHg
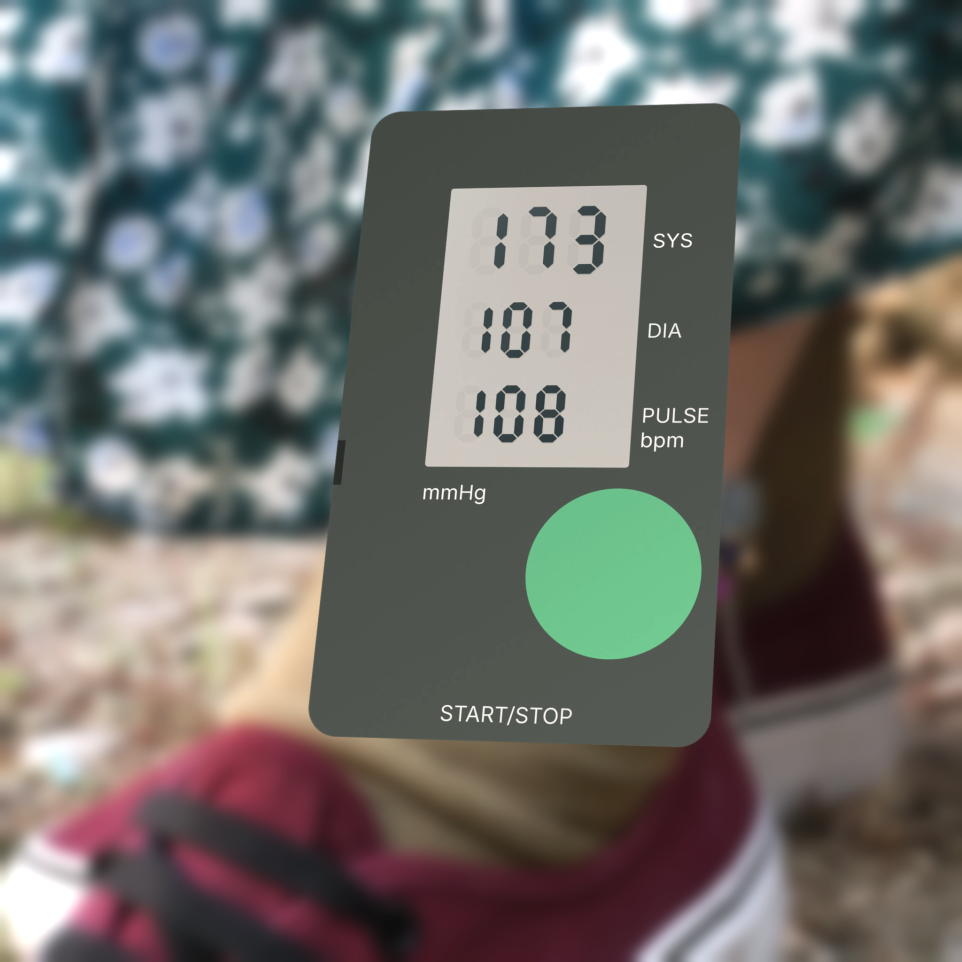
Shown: 173 mmHg
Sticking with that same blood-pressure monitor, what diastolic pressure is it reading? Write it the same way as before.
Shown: 107 mmHg
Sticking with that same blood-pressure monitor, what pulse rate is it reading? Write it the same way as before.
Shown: 108 bpm
